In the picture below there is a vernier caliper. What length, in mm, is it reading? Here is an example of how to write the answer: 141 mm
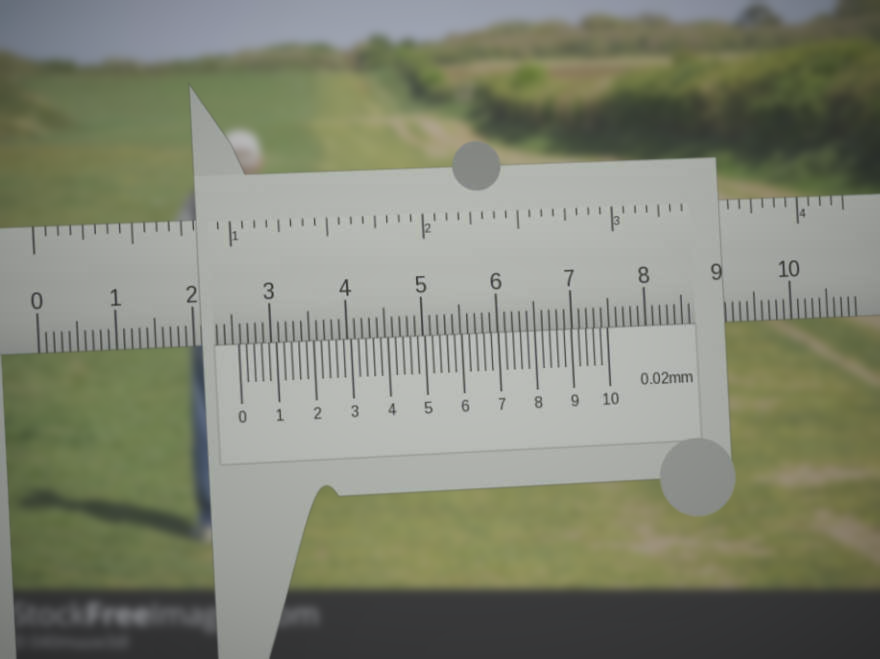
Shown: 25.8 mm
